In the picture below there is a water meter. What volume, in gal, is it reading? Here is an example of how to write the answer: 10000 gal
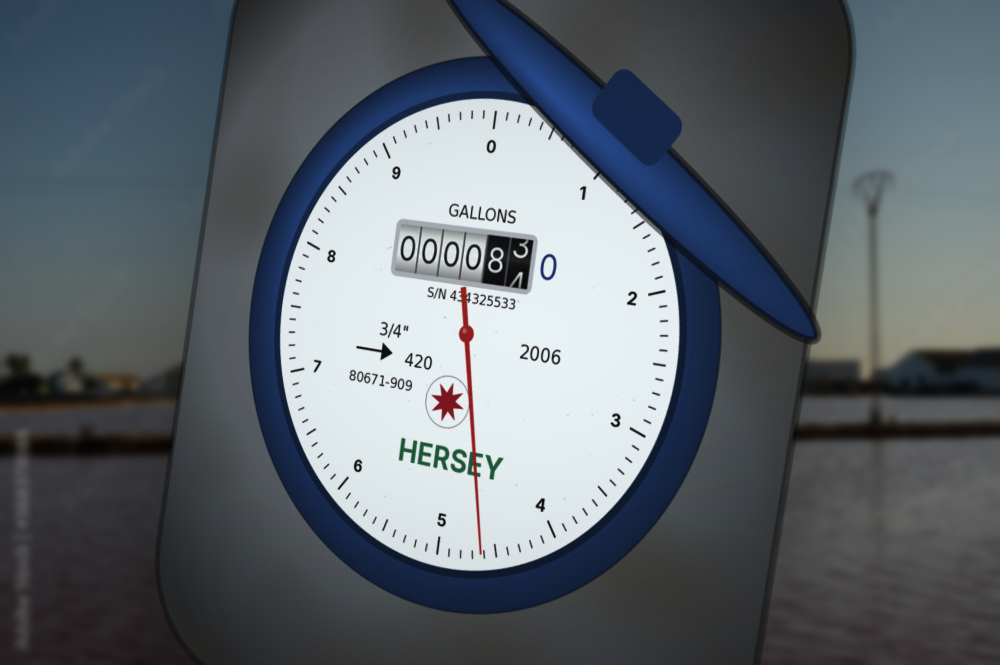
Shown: 834.6 gal
